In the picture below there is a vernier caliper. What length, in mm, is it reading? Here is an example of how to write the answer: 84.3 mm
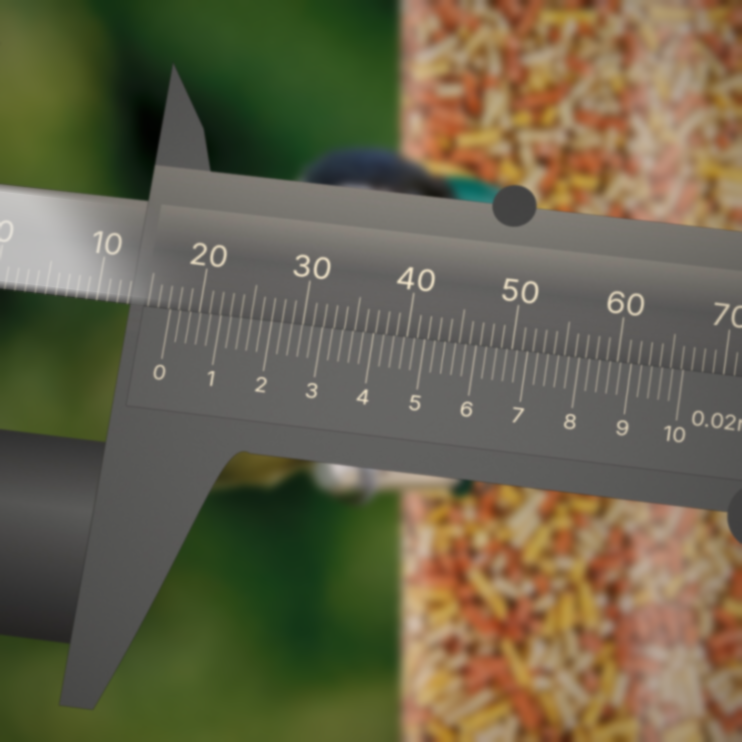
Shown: 17.2 mm
